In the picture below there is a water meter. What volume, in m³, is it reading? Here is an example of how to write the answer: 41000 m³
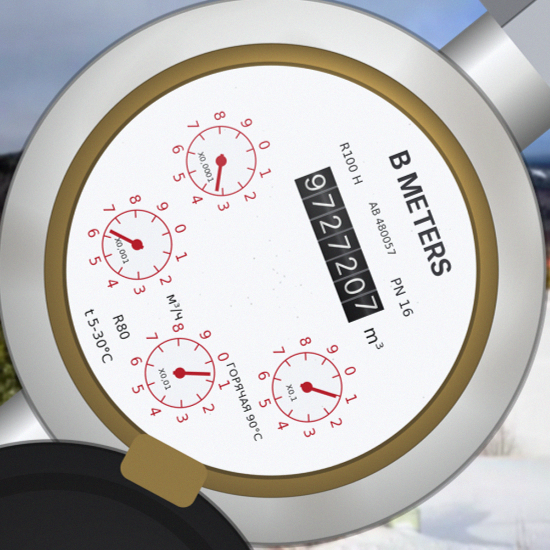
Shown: 9727207.1063 m³
